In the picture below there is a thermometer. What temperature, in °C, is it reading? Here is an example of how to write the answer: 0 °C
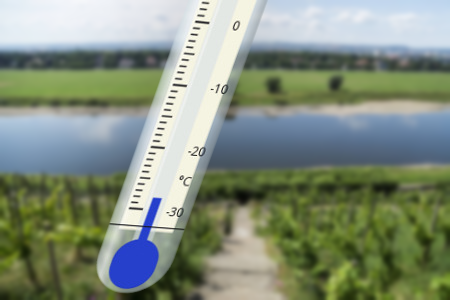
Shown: -28 °C
